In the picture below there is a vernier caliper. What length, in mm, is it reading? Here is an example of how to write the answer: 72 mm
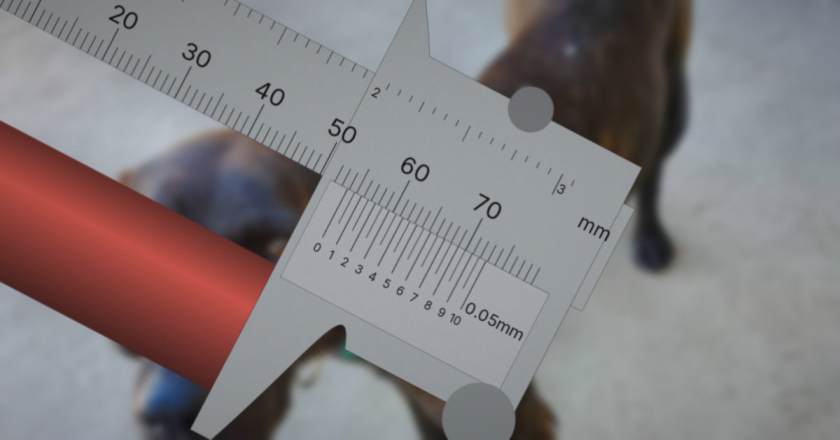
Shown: 53.8 mm
